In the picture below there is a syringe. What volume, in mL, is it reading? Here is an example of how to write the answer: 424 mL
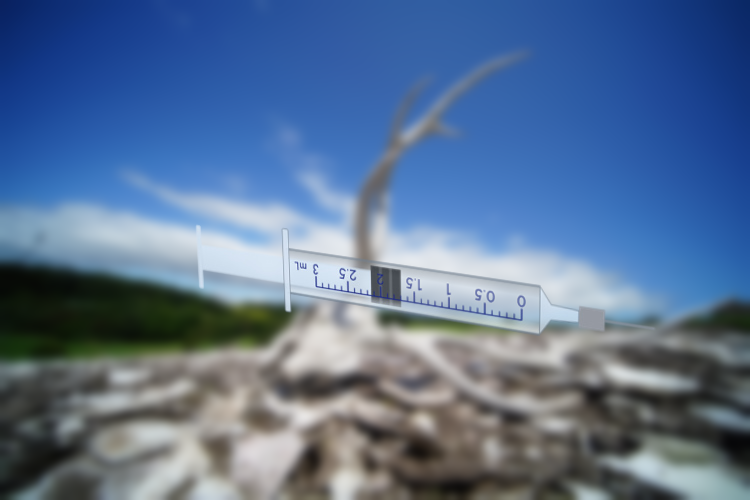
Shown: 1.7 mL
